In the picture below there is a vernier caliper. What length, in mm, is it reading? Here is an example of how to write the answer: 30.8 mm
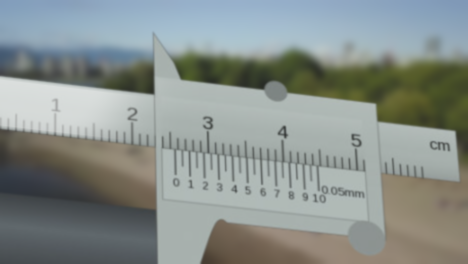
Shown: 25.6 mm
